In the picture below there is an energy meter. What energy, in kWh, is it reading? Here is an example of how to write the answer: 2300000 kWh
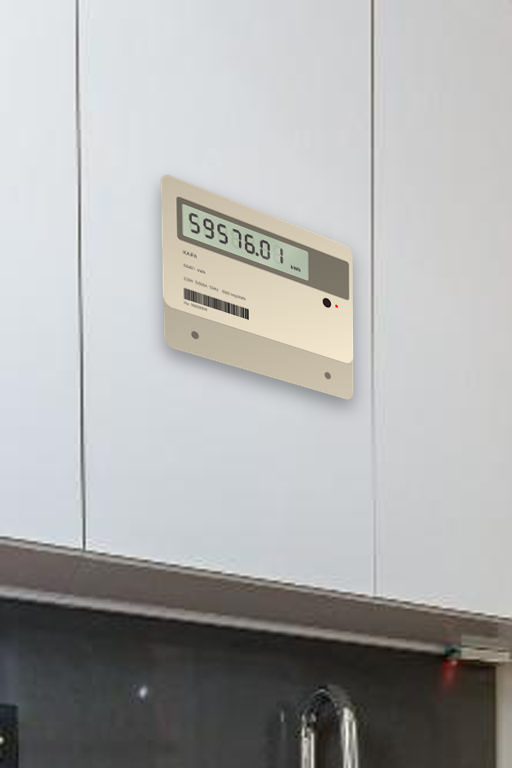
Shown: 59576.01 kWh
